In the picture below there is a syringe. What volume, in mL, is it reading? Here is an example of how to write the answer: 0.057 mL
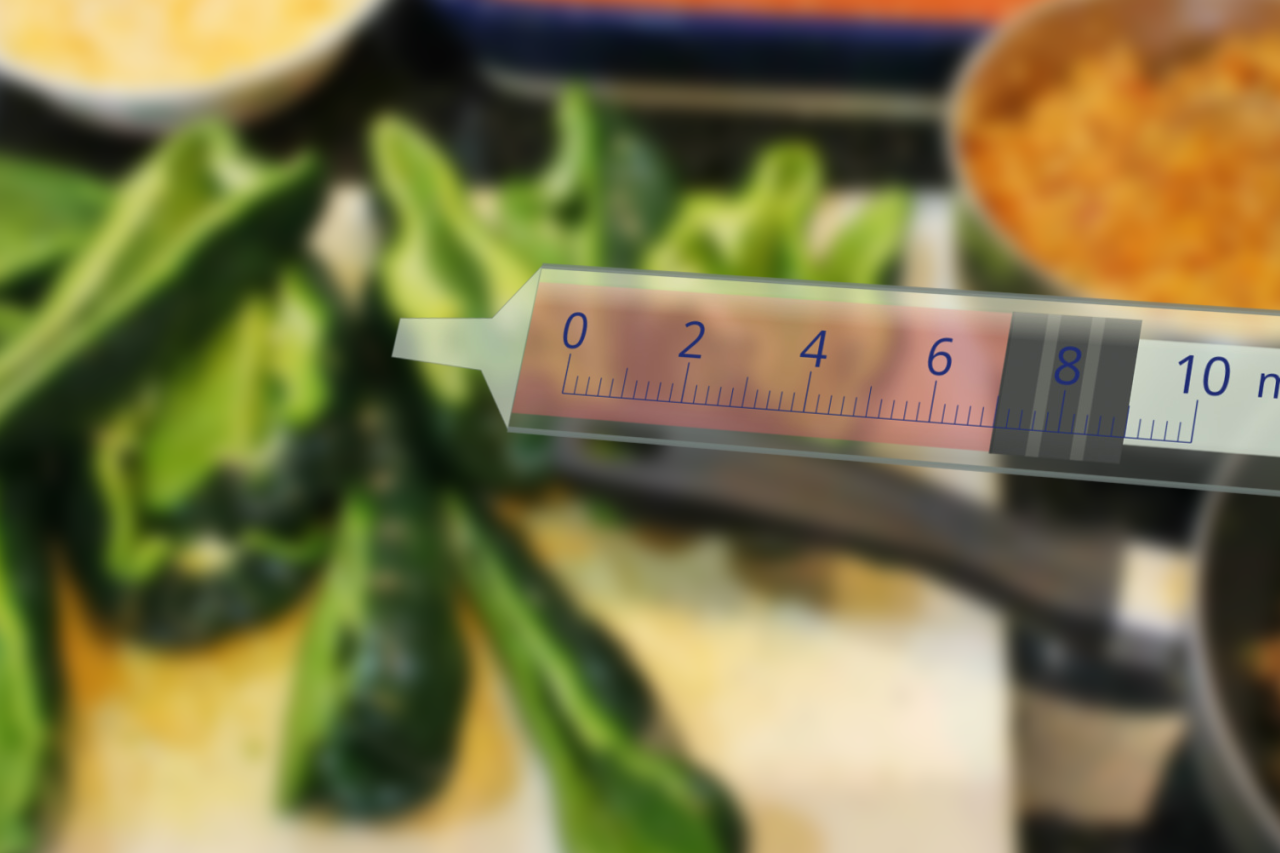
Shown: 7 mL
